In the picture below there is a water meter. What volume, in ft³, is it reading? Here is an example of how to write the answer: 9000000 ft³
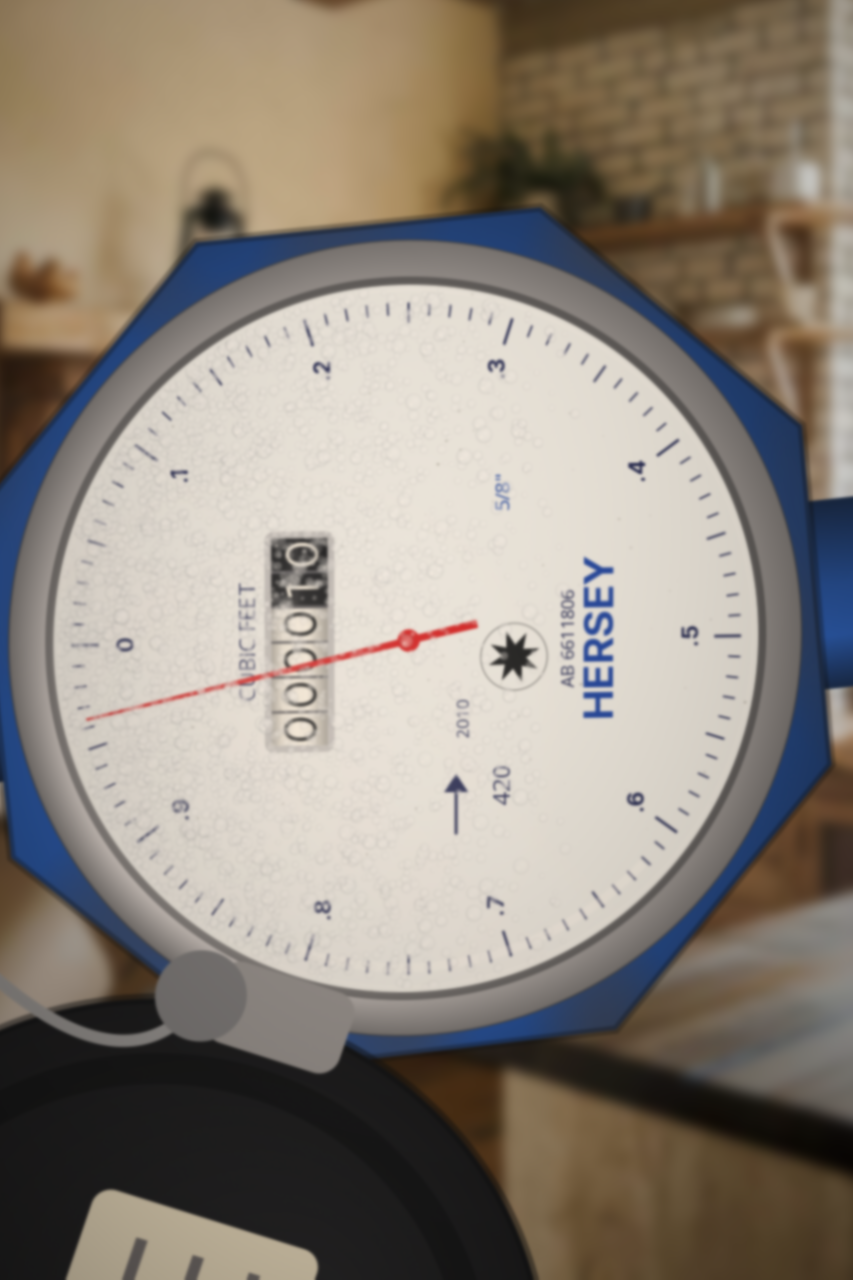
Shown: 9.96 ft³
